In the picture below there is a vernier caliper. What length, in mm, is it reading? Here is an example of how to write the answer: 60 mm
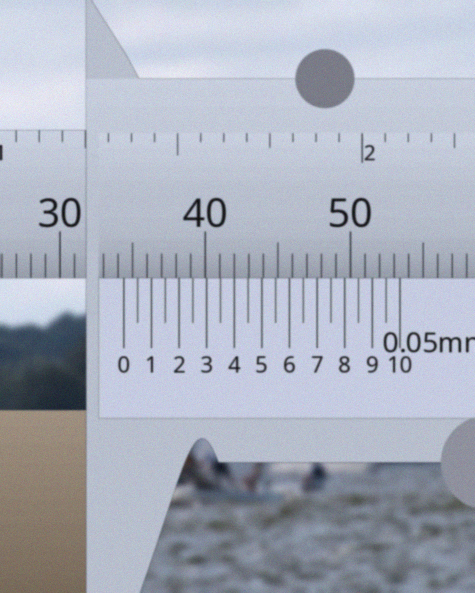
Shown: 34.4 mm
